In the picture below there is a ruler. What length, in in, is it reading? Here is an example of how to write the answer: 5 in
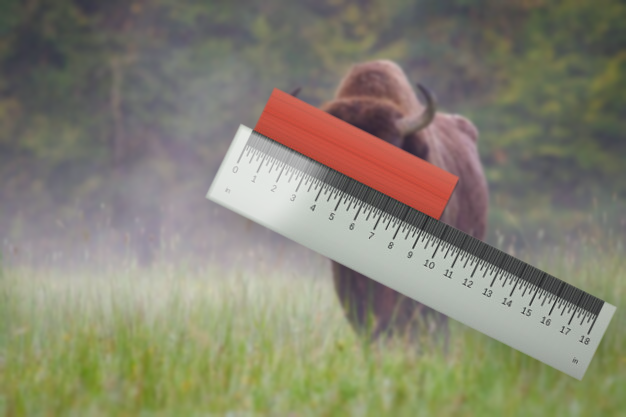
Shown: 9.5 in
